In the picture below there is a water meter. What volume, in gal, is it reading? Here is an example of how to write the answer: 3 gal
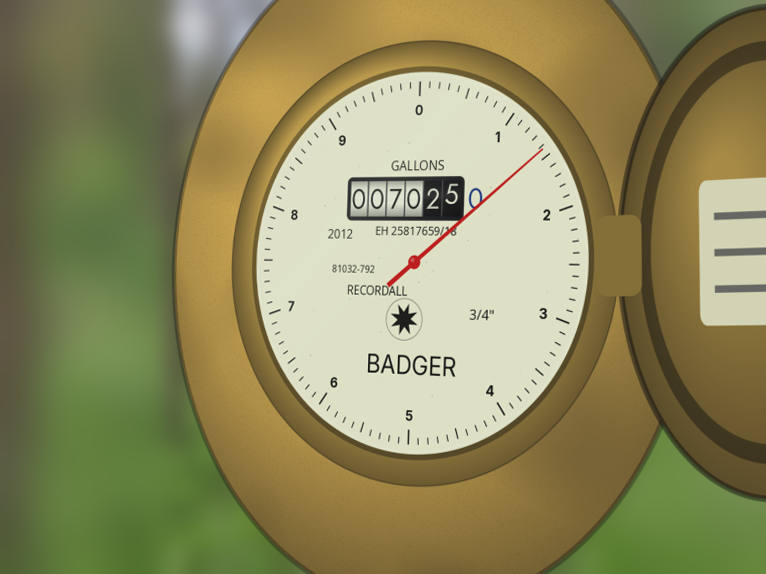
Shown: 70251.4 gal
